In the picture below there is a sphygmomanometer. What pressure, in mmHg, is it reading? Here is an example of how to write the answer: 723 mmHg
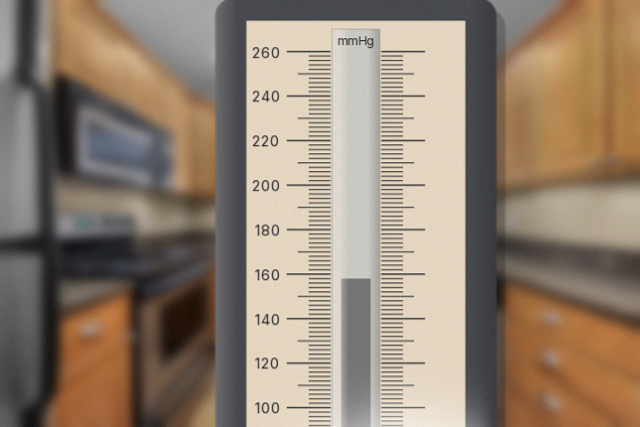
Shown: 158 mmHg
